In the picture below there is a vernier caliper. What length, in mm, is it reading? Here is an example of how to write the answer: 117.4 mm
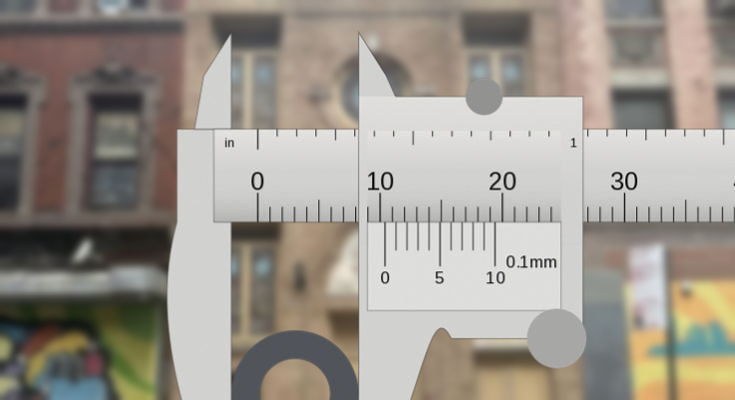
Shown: 10.4 mm
